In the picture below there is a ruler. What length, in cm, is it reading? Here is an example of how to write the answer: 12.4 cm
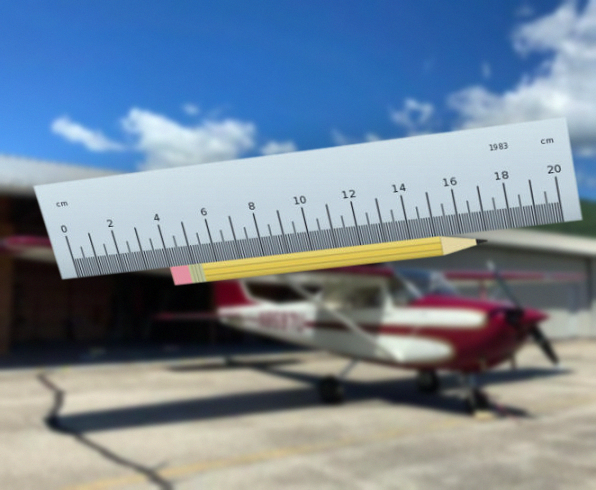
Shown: 13 cm
